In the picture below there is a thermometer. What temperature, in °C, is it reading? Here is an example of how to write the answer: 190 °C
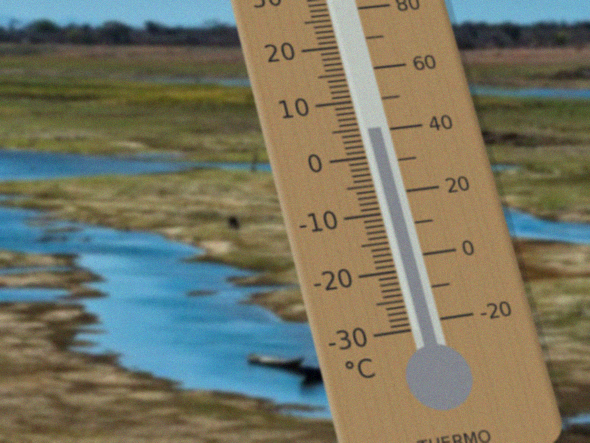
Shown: 5 °C
